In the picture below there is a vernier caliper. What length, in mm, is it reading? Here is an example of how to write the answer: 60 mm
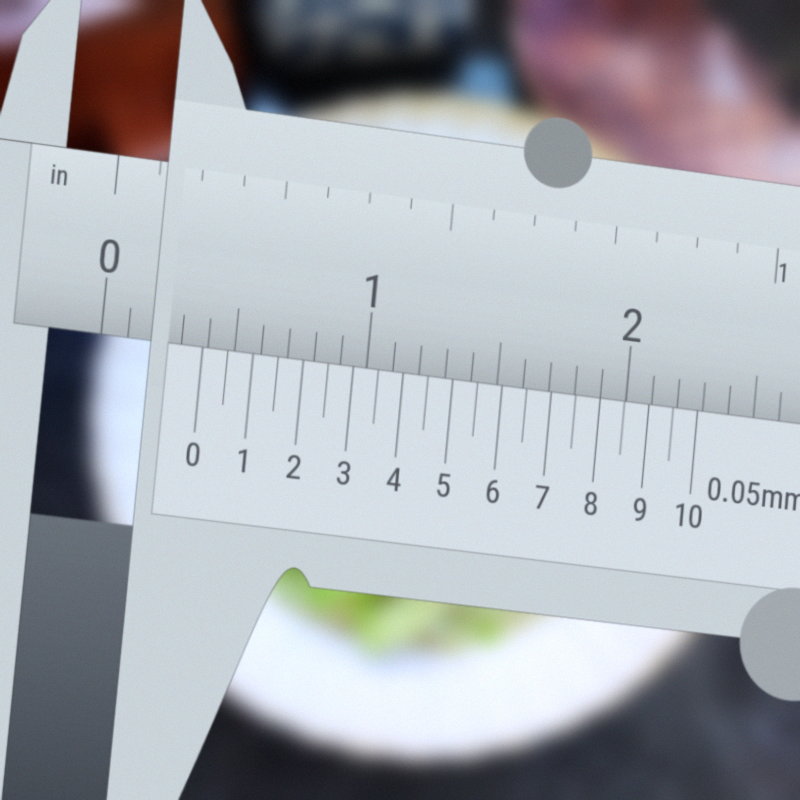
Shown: 3.8 mm
